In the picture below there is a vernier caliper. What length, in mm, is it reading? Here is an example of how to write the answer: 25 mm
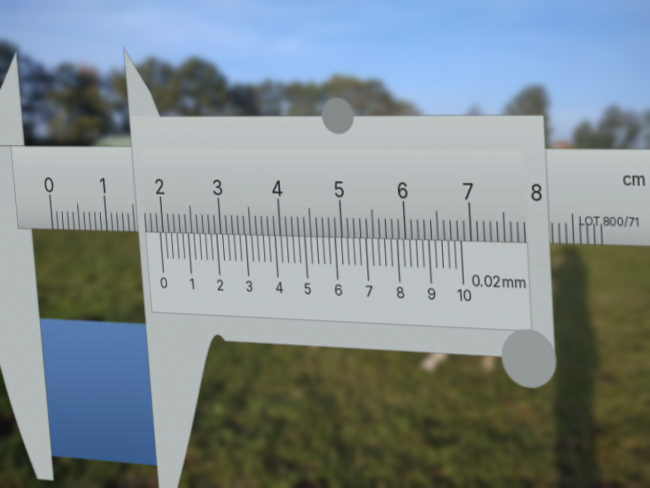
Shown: 19.5 mm
